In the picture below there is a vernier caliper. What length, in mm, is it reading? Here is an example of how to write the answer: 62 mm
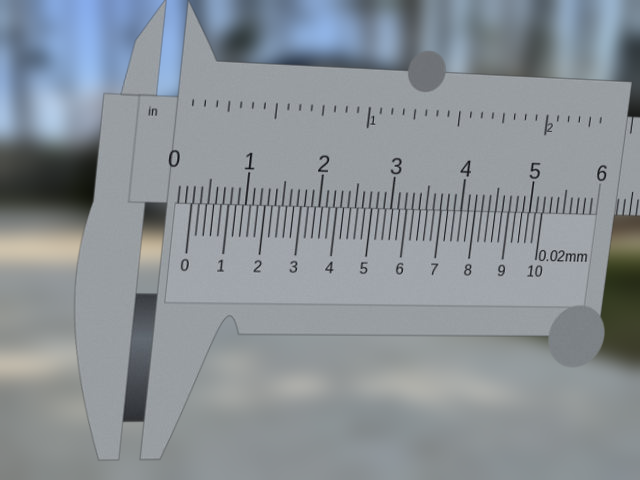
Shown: 2.8 mm
